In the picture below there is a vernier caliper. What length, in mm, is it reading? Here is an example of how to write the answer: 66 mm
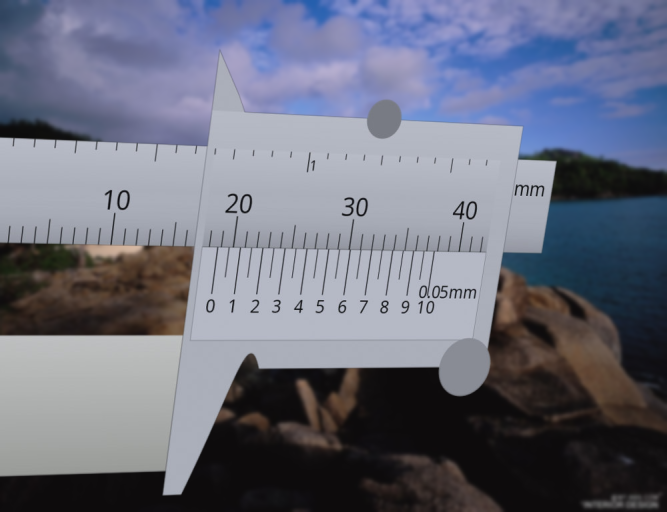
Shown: 18.7 mm
